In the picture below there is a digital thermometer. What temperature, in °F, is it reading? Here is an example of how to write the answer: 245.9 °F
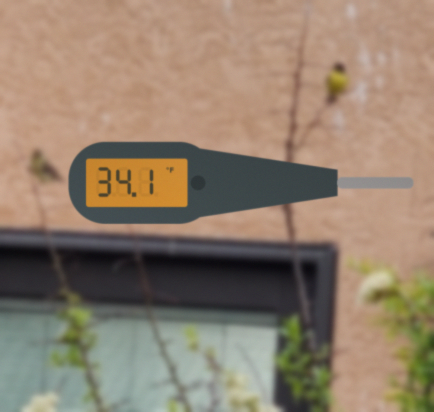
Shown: 34.1 °F
